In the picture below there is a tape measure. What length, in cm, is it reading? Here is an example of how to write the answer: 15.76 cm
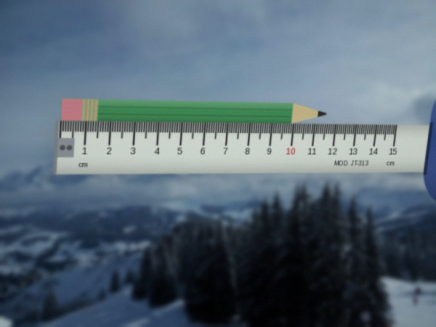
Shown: 11.5 cm
